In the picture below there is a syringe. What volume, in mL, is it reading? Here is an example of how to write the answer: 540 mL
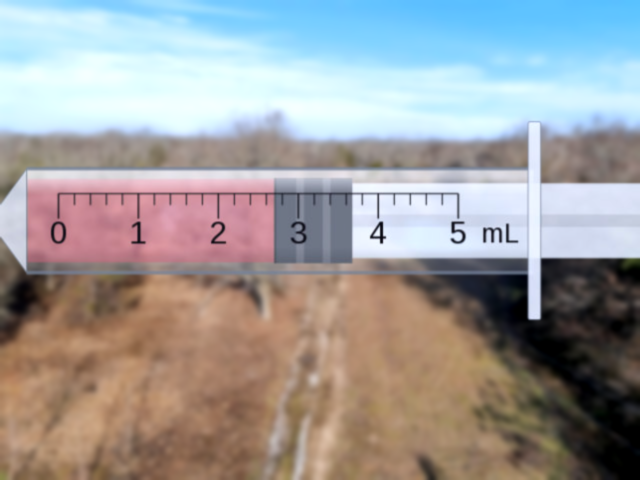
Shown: 2.7 mL
